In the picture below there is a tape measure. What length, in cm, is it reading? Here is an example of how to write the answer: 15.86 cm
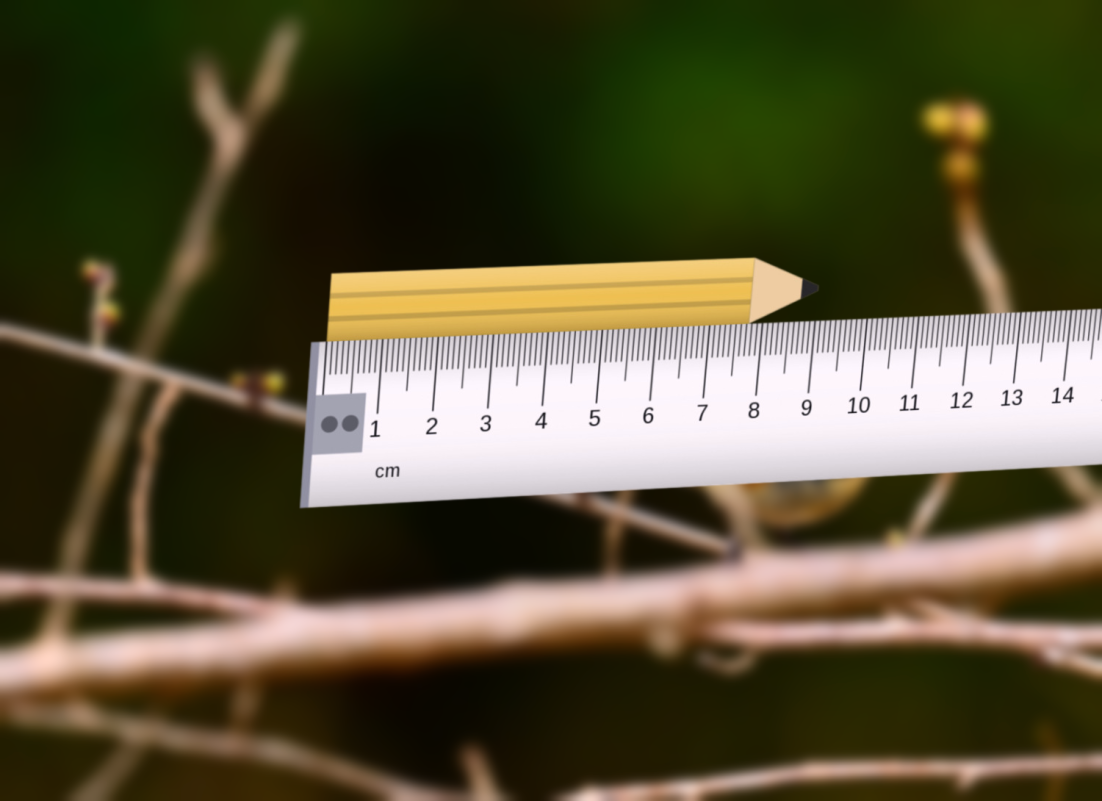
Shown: 9 cm
